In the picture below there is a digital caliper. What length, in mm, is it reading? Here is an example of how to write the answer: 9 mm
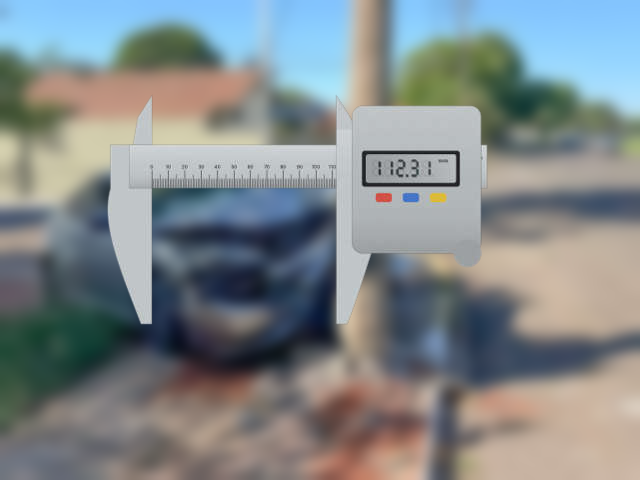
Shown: 112.31 mm
